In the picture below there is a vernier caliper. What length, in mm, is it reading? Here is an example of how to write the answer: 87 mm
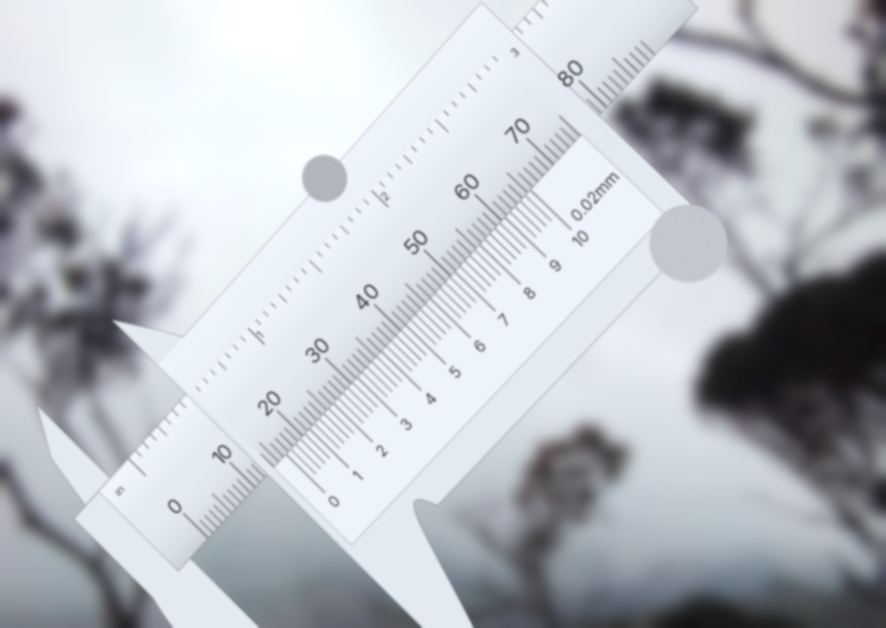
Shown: 16.5 mm
